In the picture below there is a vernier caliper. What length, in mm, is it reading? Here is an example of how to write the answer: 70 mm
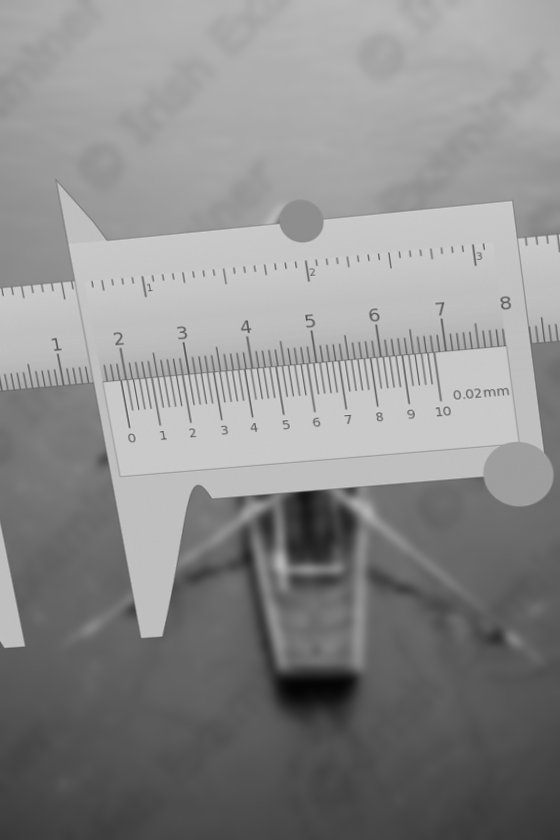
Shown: 19.2 mm
